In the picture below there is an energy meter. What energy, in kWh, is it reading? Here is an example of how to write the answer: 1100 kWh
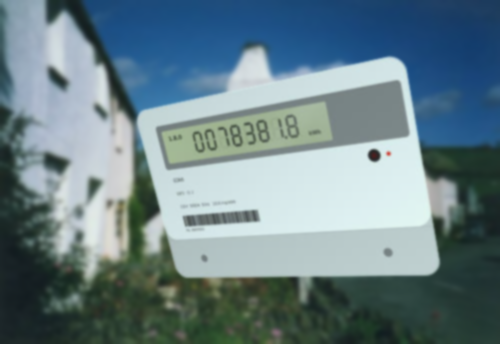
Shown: 78381.8 kWh
